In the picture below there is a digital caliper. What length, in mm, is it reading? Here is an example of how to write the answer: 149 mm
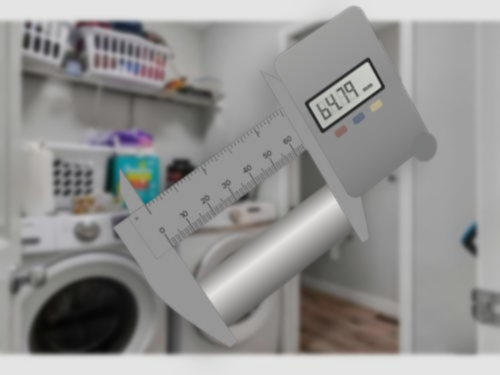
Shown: 64.79 mm
